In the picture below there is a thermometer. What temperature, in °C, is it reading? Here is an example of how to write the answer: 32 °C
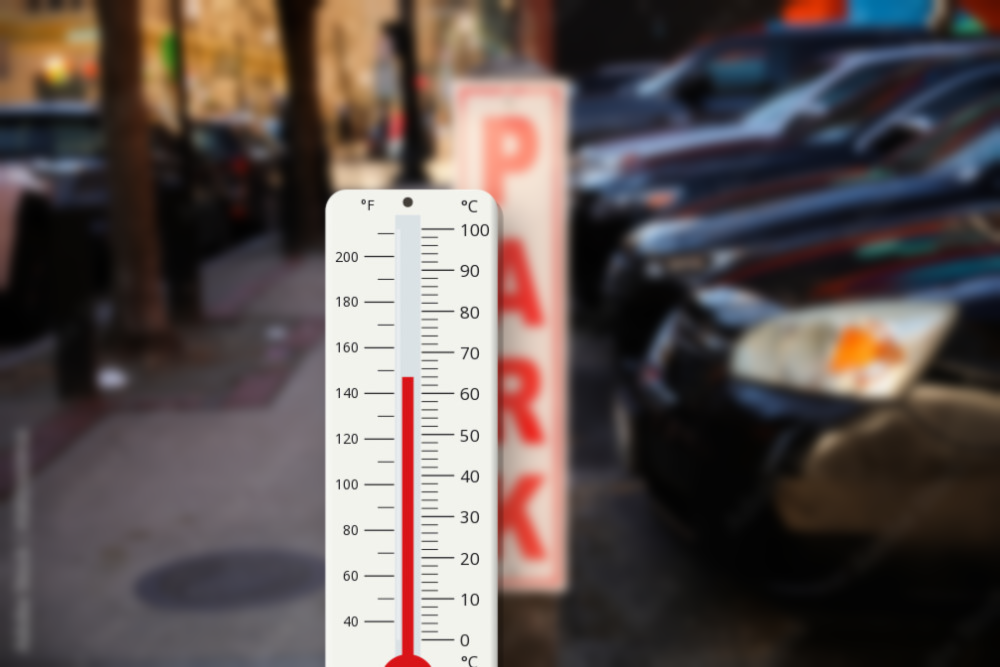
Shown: 64 °C
